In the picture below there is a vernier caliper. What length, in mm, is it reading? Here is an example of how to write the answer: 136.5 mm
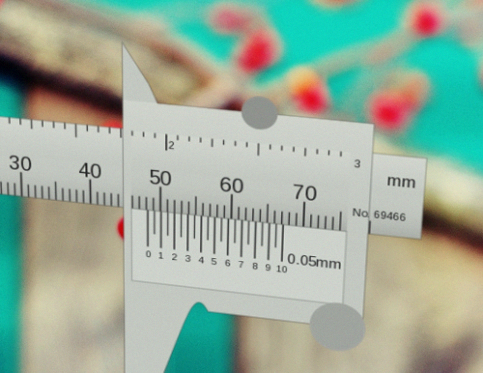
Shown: 48.2 mm
